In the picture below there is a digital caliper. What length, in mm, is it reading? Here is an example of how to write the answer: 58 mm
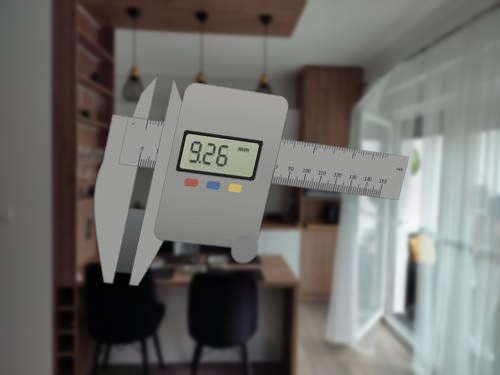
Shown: 9.26 mm
